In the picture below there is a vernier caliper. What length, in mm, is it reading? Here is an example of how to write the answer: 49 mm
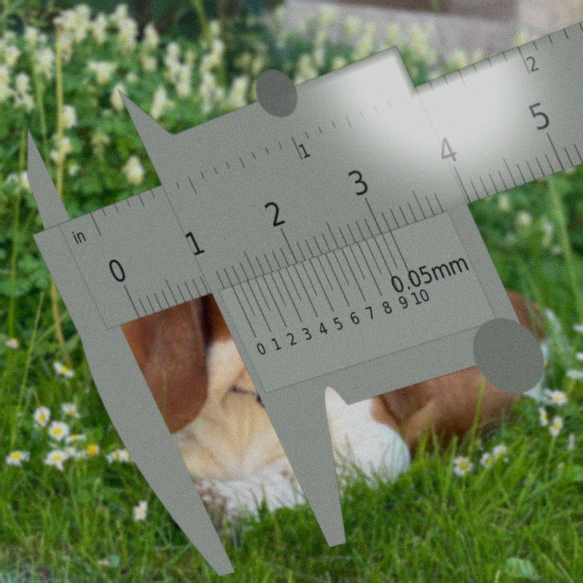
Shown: 12.0 mm
